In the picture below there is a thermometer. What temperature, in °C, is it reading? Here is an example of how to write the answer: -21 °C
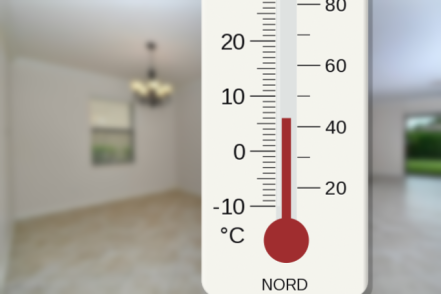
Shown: 6 °C
